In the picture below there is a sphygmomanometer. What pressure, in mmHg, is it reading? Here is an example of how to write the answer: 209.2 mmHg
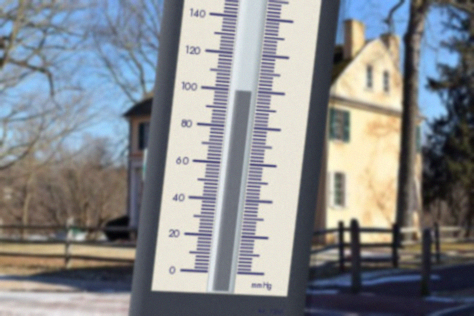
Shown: 100 mmHg
